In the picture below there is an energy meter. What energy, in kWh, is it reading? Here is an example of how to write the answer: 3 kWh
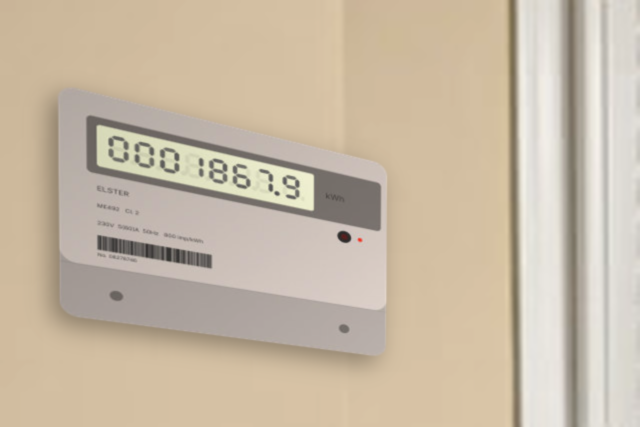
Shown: 1867.9 kWh
